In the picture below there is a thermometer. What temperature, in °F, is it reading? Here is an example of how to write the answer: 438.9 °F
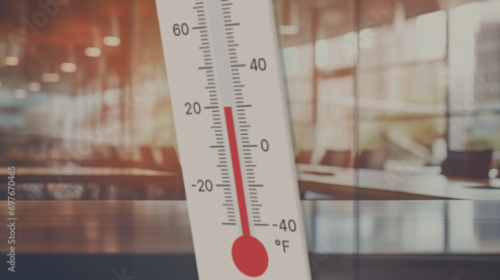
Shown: 20 °F
